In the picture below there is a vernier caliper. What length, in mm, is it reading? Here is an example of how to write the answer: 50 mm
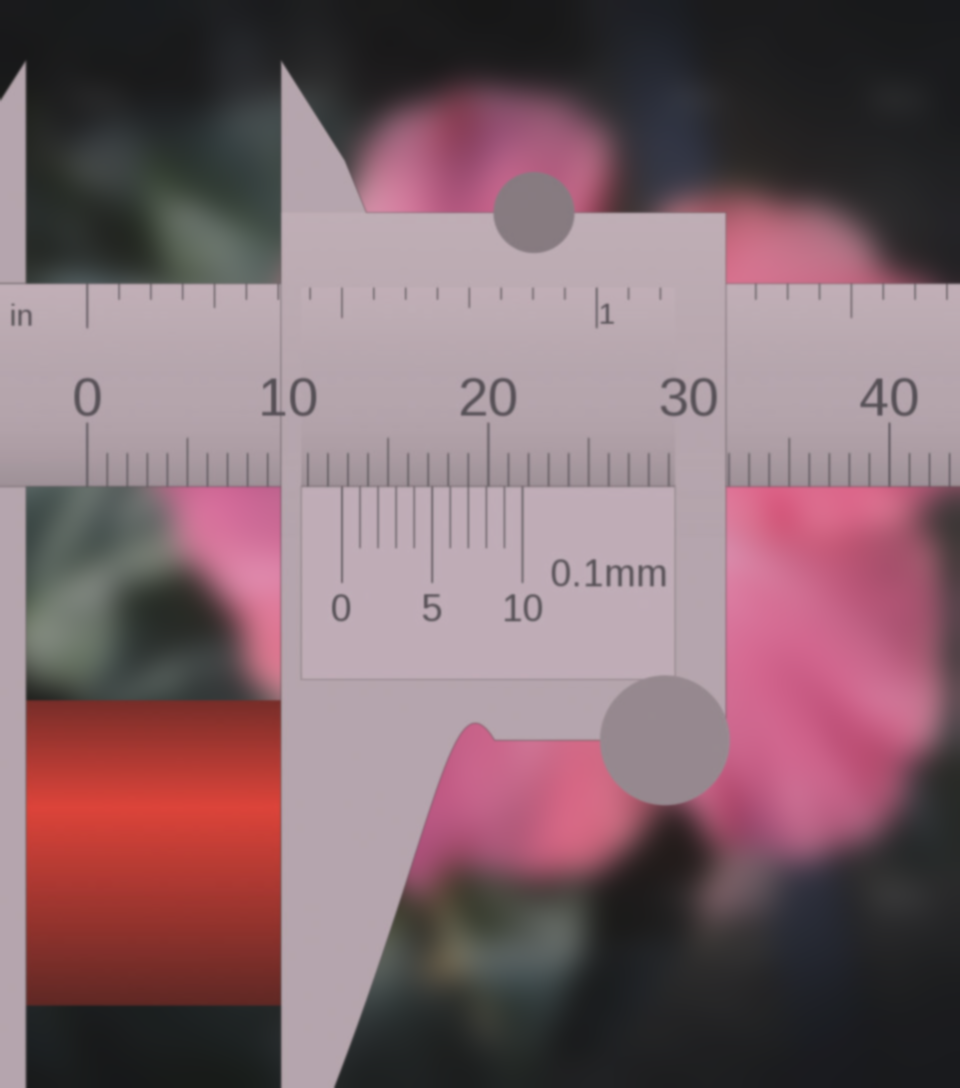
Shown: 12.7 mm
